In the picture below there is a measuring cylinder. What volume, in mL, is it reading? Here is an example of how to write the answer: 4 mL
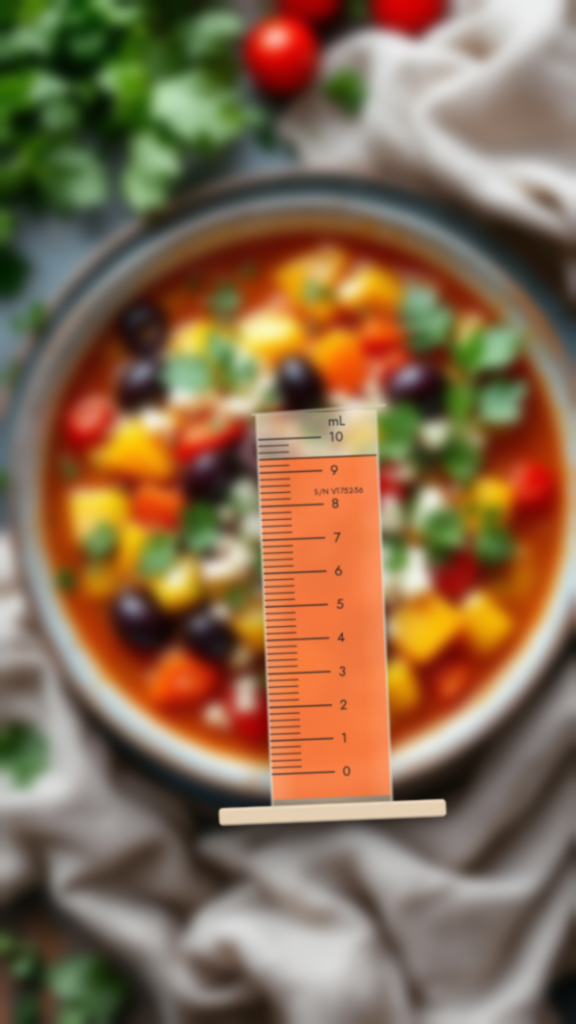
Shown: 9.4 mL
